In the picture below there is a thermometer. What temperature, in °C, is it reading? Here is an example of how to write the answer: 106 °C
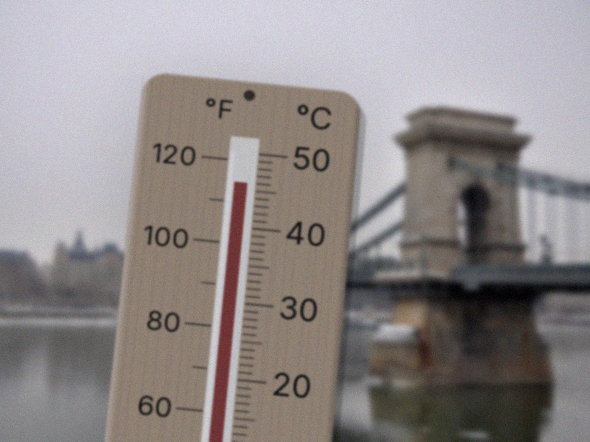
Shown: 46 °C
